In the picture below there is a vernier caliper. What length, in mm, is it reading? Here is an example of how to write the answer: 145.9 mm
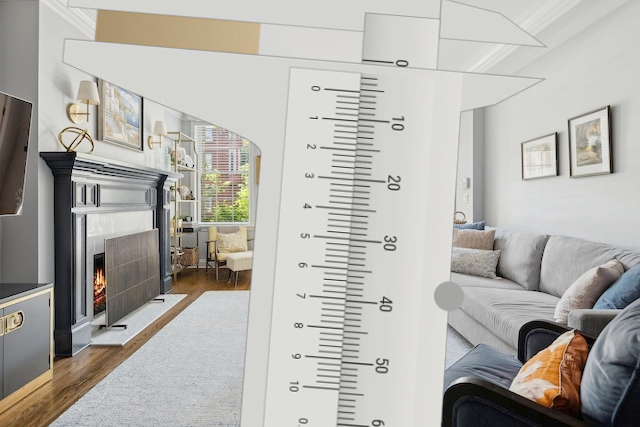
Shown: 5.4 mm
